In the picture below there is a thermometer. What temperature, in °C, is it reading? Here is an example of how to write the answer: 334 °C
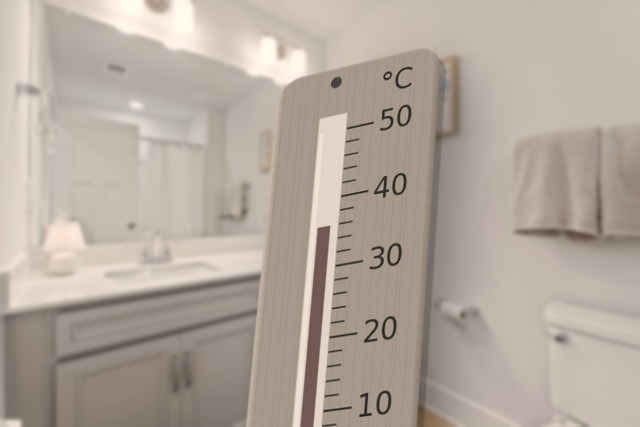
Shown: 36 °C
